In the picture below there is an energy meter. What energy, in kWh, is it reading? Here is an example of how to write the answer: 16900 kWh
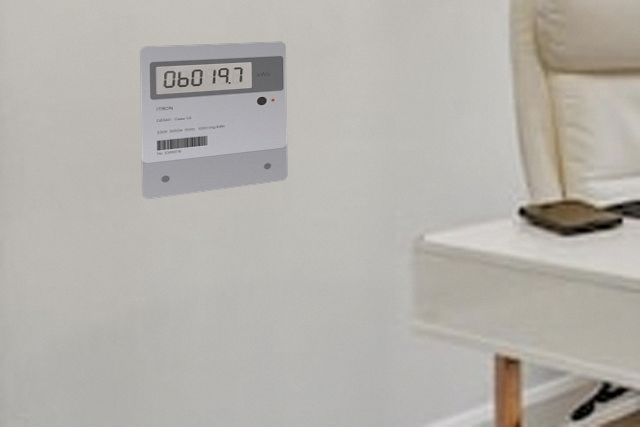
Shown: 6019.7 kWh
